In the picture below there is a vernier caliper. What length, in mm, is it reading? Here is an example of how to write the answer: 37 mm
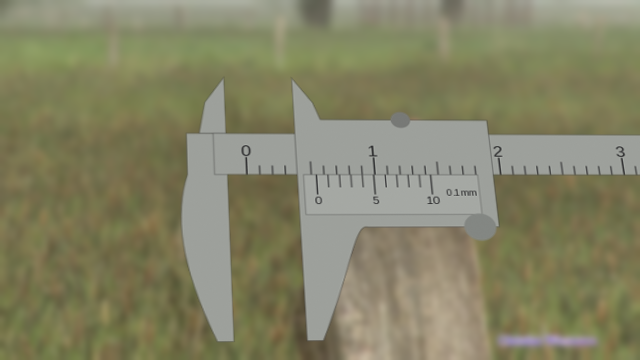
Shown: 5.4 mm
